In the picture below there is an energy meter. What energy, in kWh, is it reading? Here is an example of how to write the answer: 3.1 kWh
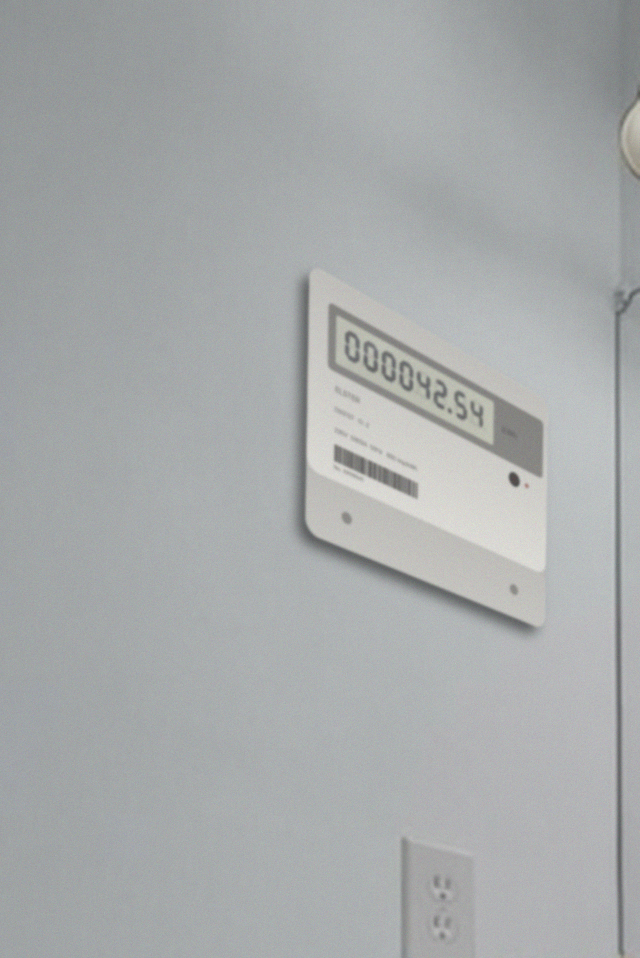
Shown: 42.54 kWh
